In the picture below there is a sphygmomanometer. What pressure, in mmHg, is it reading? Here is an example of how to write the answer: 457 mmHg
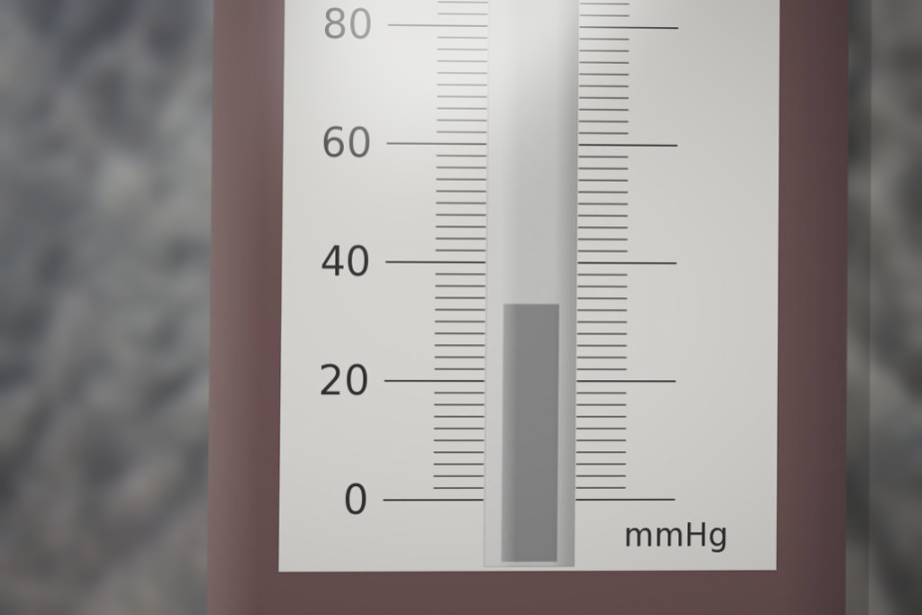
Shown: 33 mmHg
